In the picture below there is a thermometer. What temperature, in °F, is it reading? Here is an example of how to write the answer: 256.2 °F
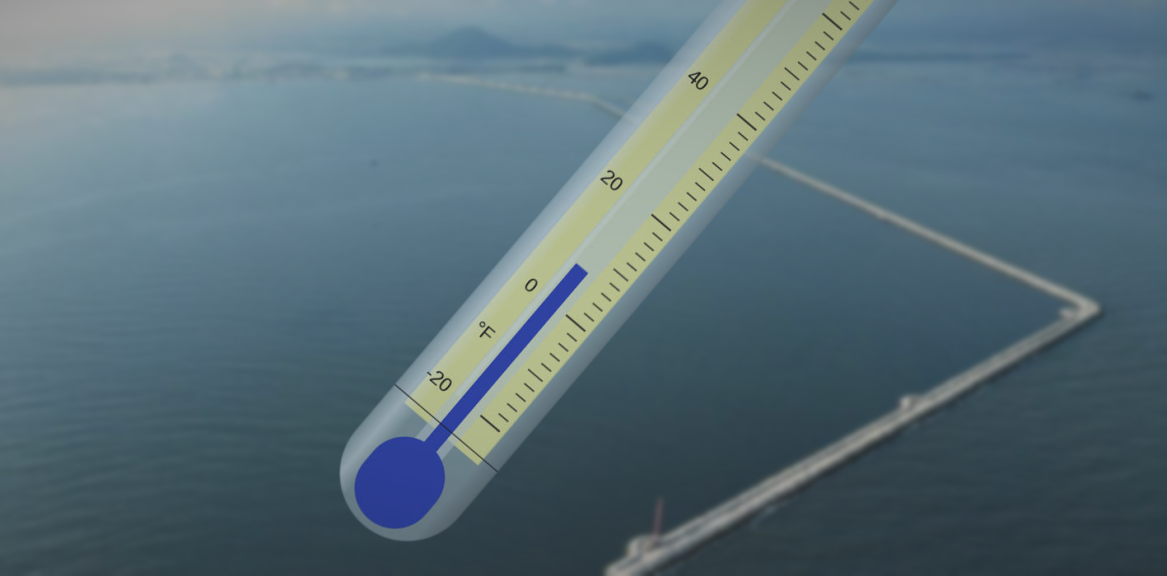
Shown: 7 °F
